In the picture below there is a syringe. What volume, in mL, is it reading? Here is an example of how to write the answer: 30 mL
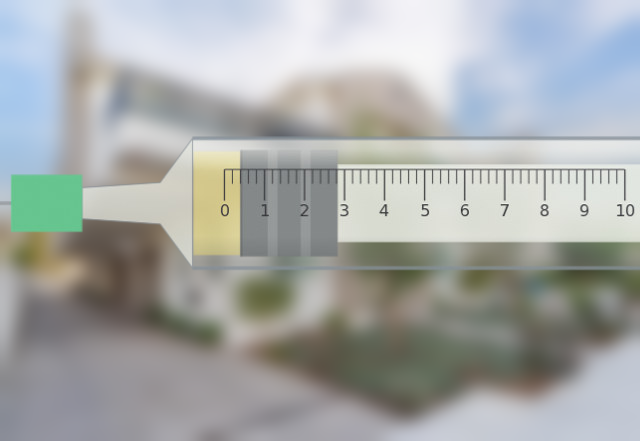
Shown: 0.4 mL
